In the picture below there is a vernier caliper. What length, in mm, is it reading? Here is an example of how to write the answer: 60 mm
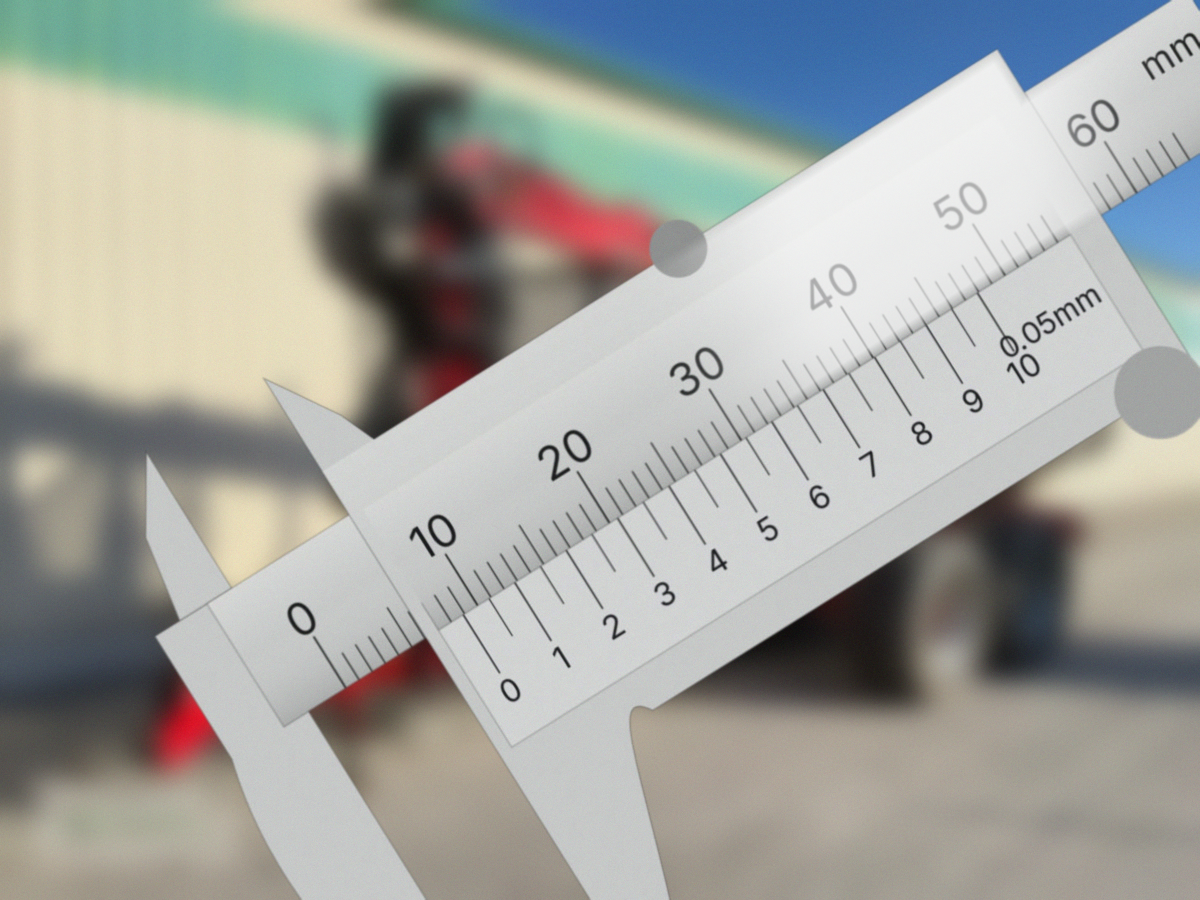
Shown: 8.9 mm
